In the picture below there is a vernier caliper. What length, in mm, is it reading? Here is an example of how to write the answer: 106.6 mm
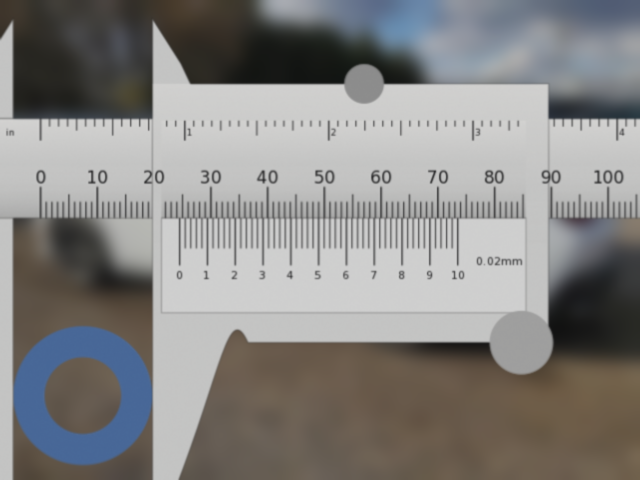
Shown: 24.5 mm
